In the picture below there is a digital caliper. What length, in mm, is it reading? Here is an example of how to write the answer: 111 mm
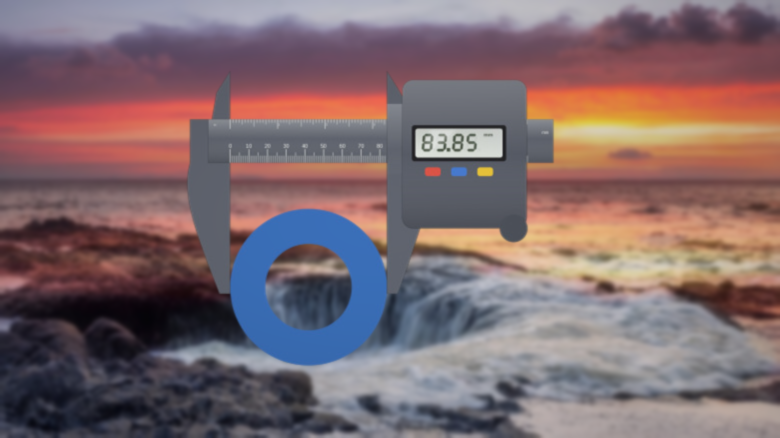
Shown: 83.85 mm
